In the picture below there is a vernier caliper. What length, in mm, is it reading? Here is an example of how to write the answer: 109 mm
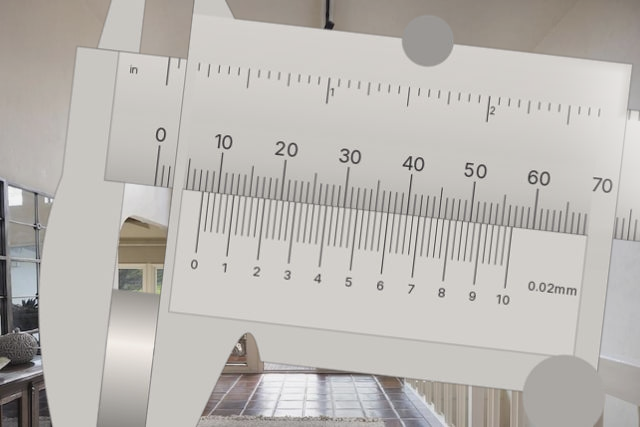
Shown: 7.6 mm
